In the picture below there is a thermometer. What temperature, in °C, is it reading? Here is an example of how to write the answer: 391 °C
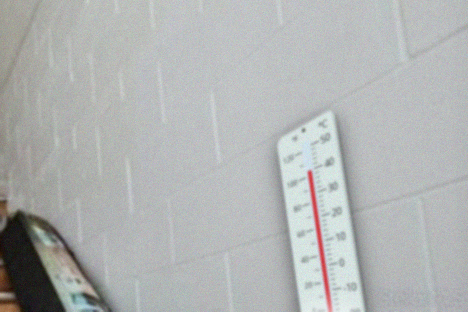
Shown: 40 °C
